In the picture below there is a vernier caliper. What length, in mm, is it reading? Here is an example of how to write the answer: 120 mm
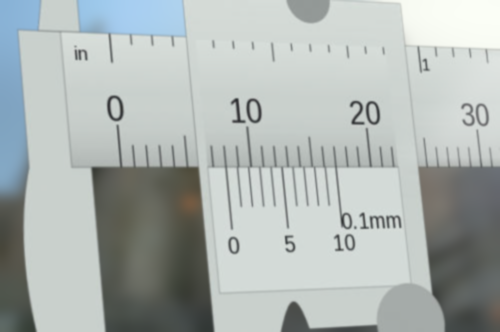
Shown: 8.0 mm
